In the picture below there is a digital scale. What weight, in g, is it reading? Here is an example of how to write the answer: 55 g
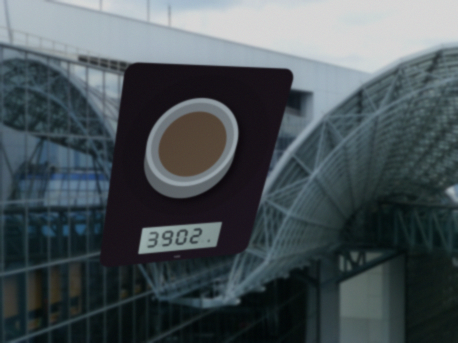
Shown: 3902 g
